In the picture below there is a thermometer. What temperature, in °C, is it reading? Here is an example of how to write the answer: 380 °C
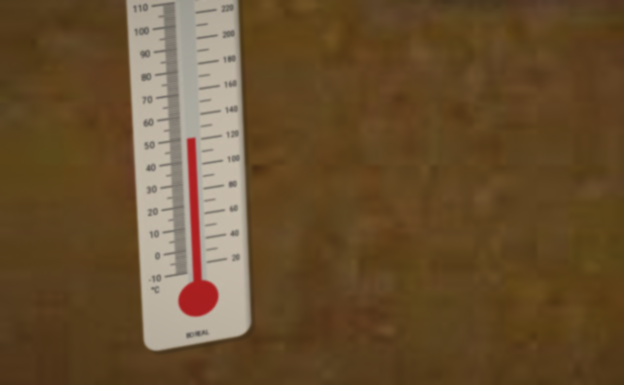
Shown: 50 °C
